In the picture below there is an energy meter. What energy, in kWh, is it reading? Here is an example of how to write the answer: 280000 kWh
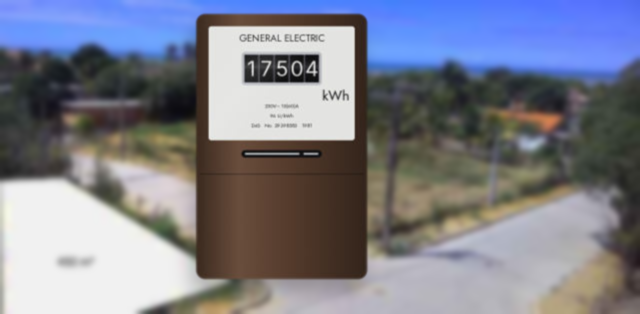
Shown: 17504 kWh
